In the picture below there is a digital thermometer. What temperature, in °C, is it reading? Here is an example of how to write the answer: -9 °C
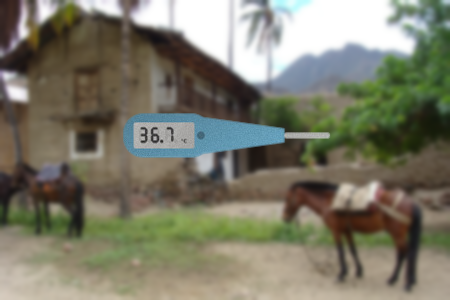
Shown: 36.7 °C
